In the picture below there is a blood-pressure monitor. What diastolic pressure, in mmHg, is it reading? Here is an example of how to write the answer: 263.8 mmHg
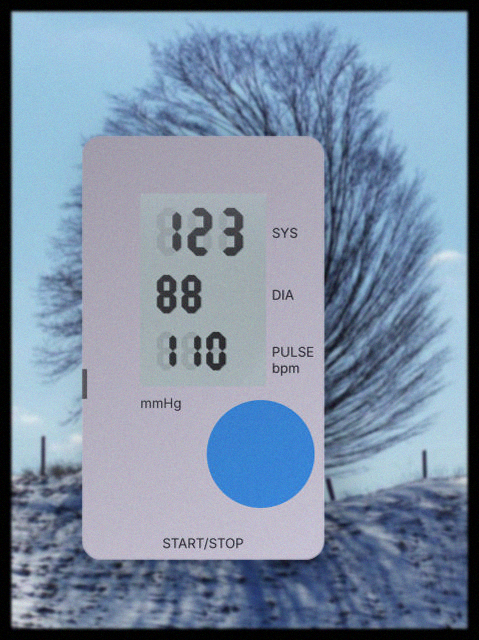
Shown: 88 mmHg
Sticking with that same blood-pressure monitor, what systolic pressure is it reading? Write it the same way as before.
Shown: 123 mmHg
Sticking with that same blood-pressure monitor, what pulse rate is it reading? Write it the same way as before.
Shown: 110 bpm
